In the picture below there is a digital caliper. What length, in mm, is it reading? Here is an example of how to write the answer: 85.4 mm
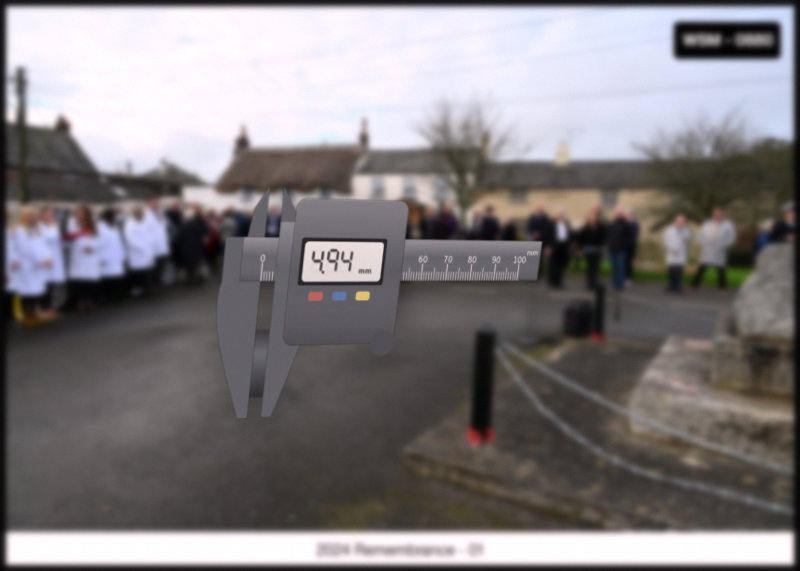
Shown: 4.94 mm
